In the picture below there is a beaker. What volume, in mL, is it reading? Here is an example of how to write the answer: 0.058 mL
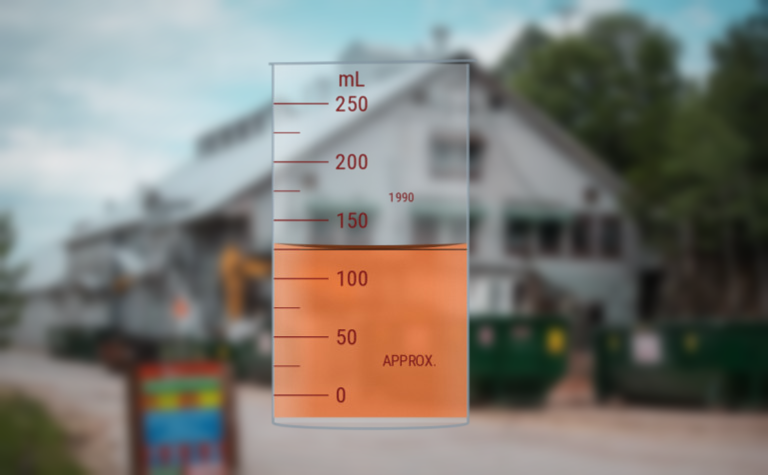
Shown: 125 mL
